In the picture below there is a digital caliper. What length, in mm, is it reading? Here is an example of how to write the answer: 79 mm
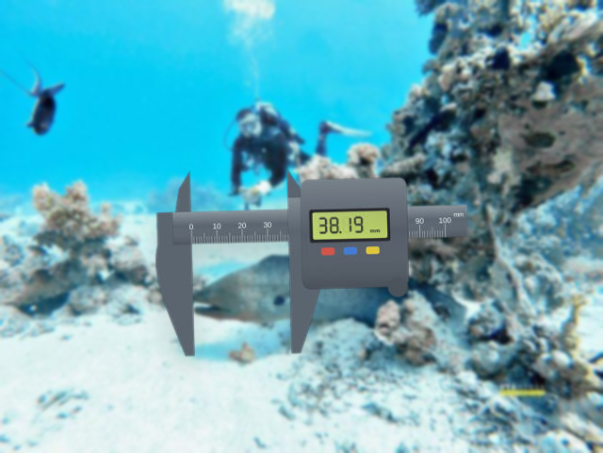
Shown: 38.19 mm
